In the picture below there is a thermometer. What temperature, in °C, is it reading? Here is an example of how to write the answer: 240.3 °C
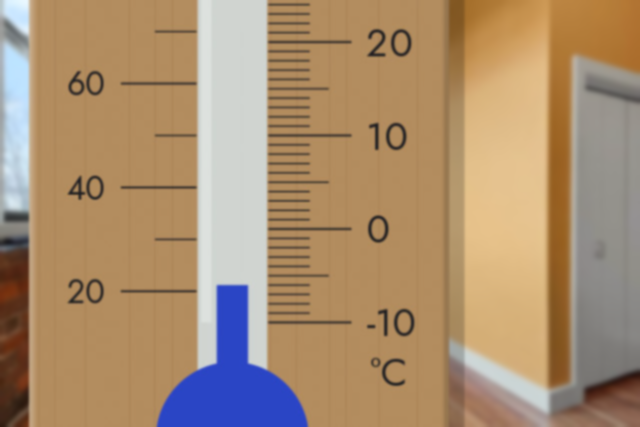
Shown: -6 °C
